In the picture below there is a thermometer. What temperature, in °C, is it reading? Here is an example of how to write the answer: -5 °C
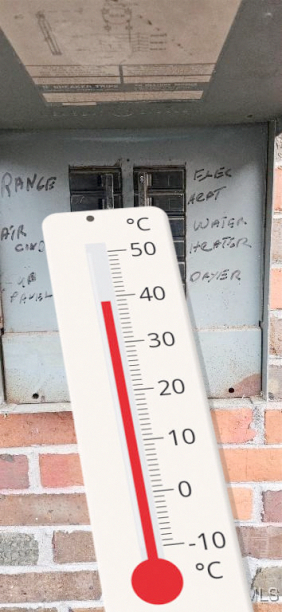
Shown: 39 °C
